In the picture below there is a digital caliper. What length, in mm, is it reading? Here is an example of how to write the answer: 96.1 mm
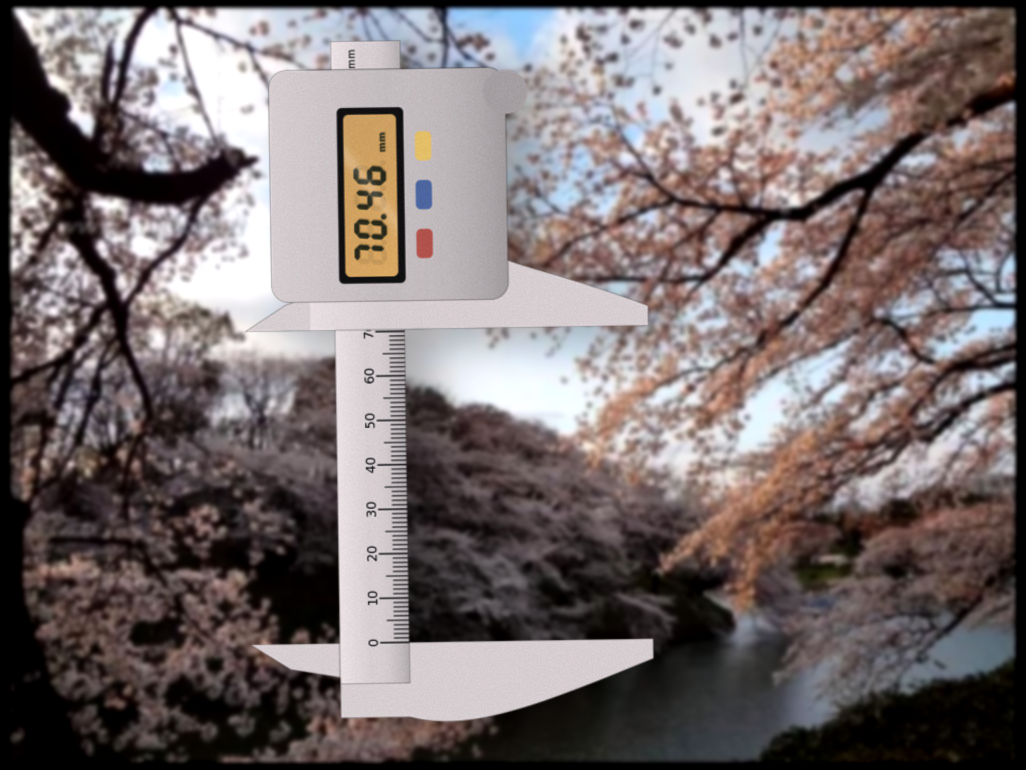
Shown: 70.46 mm
